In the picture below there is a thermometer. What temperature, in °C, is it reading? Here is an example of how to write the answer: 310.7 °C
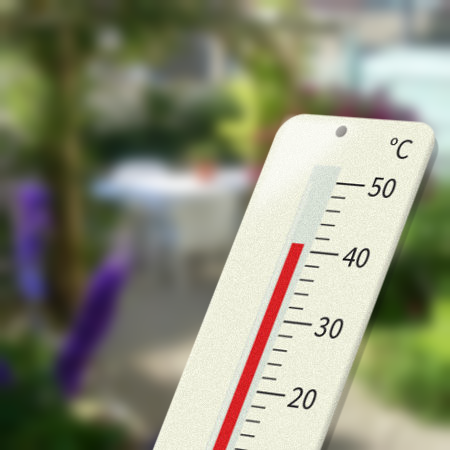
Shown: 41 °C
